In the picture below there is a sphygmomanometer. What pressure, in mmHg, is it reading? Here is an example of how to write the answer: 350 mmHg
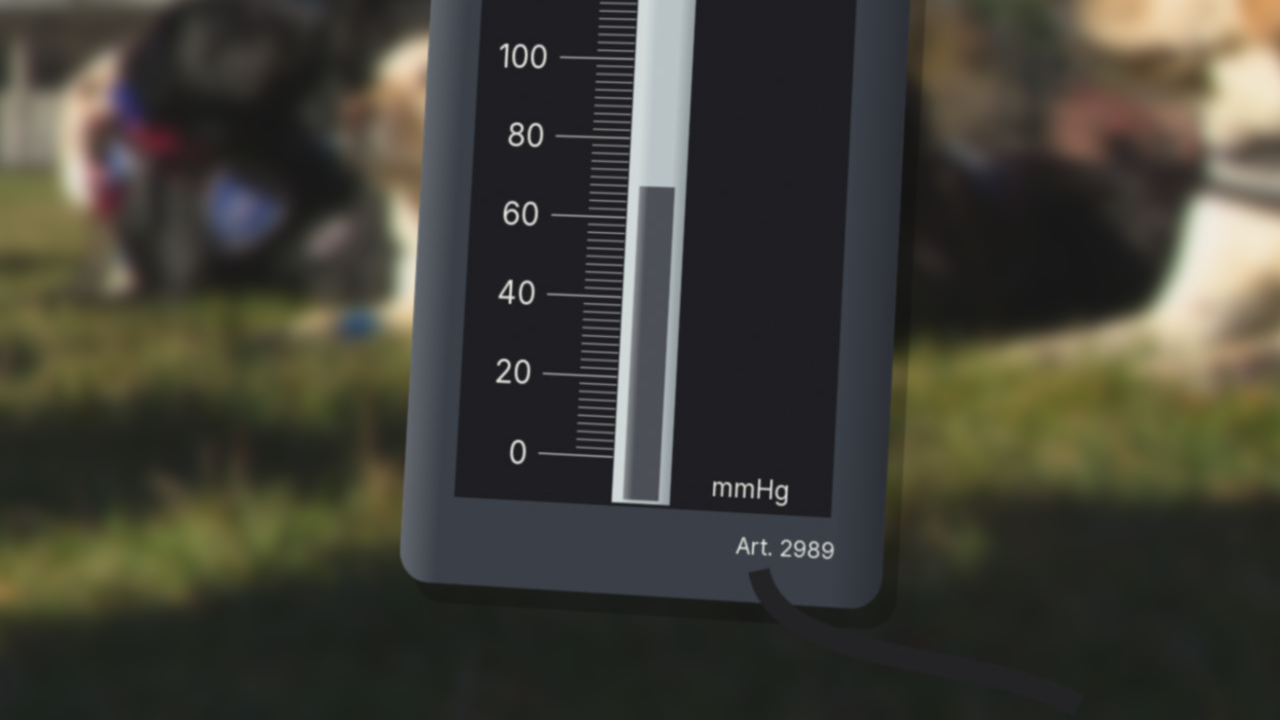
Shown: 68 mmHg
